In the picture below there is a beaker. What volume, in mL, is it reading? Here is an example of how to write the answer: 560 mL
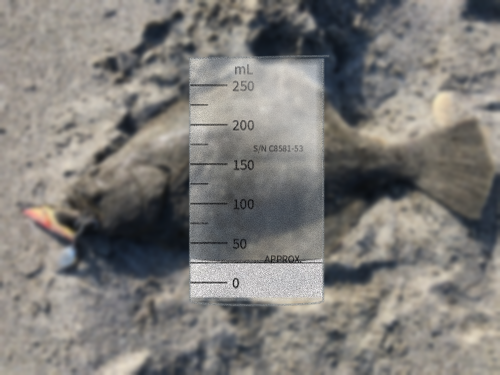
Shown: 25 mL
